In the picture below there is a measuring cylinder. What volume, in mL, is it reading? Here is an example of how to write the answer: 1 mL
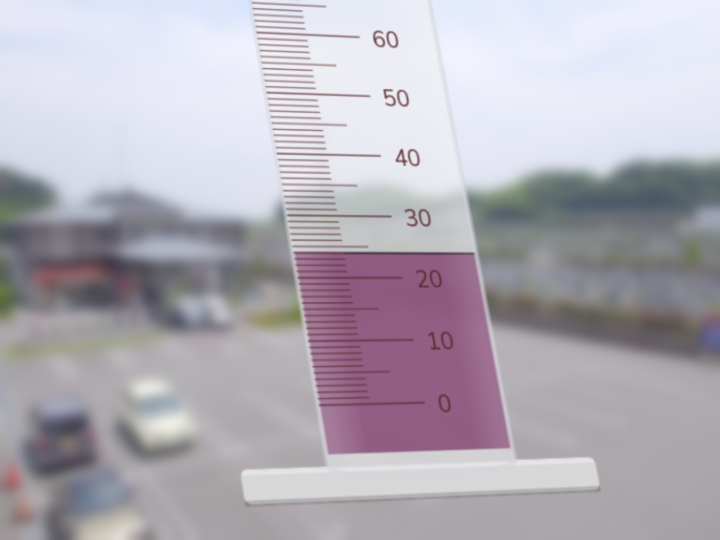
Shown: 24 mL
